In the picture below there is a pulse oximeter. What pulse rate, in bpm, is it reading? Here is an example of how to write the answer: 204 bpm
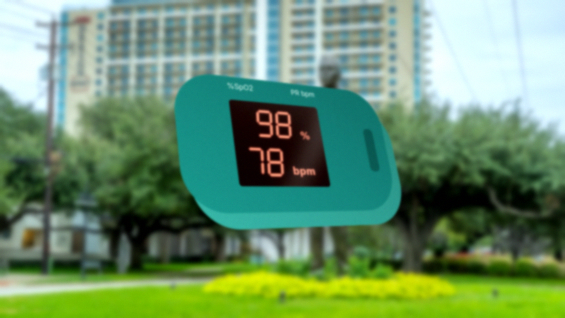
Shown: 78 bpm
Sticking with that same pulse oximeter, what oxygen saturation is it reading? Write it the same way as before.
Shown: 98 %
